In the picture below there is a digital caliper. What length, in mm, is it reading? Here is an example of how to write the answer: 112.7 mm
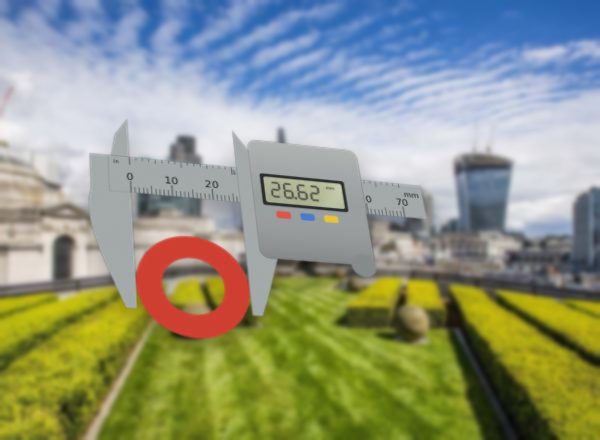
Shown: 26.62 mm
